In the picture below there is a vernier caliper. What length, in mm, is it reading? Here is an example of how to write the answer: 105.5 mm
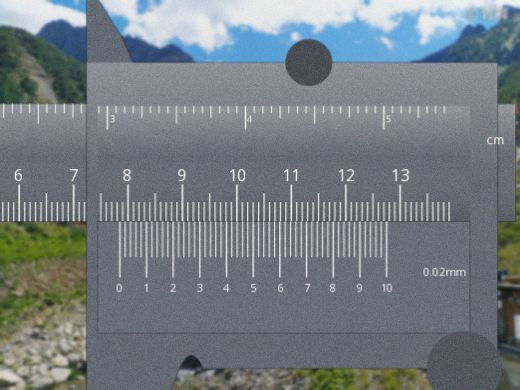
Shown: 78.5 mm
